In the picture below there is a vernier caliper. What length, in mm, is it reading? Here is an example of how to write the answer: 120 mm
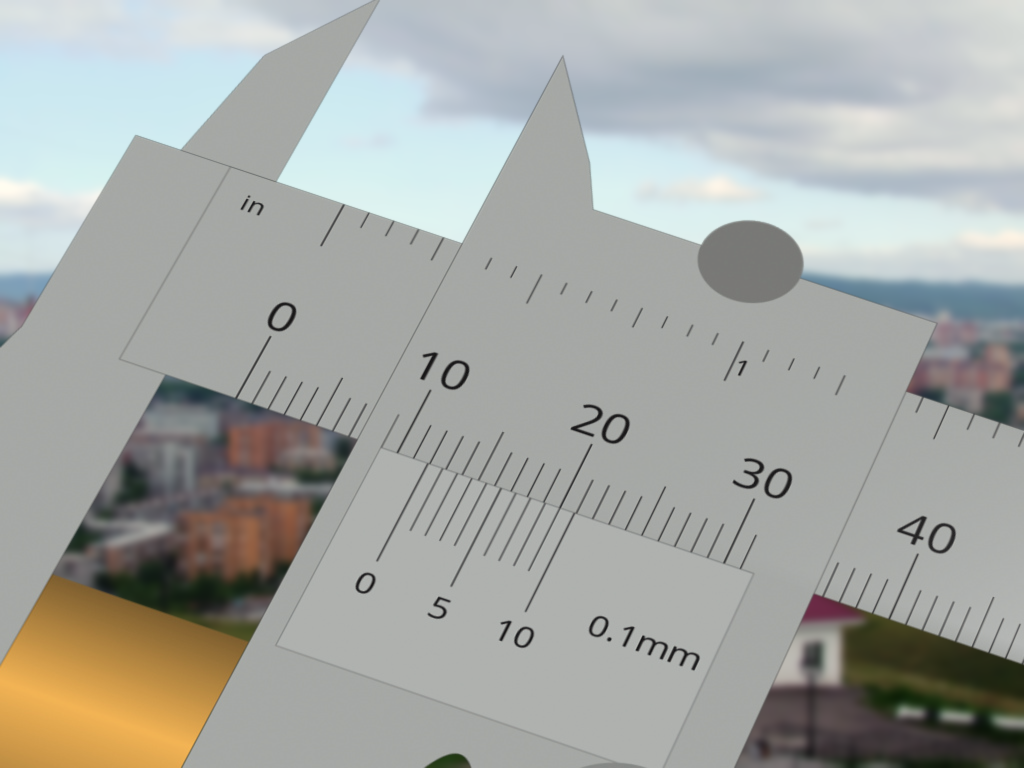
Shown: 11.9 mm
